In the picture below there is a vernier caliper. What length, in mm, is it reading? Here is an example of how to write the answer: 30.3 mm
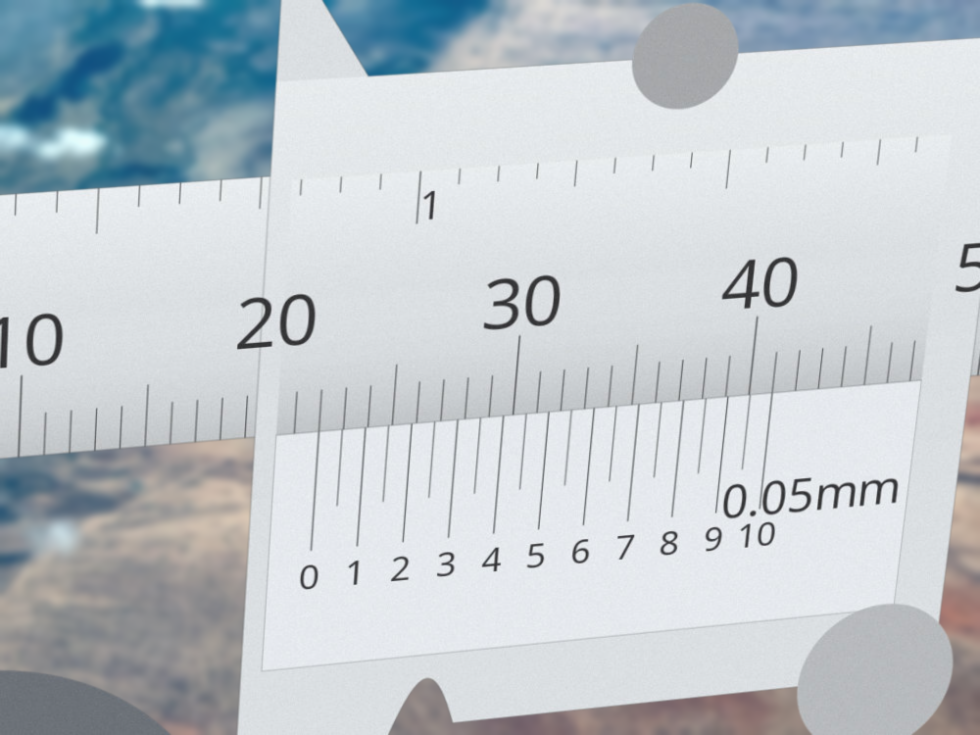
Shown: 22.0 mm
